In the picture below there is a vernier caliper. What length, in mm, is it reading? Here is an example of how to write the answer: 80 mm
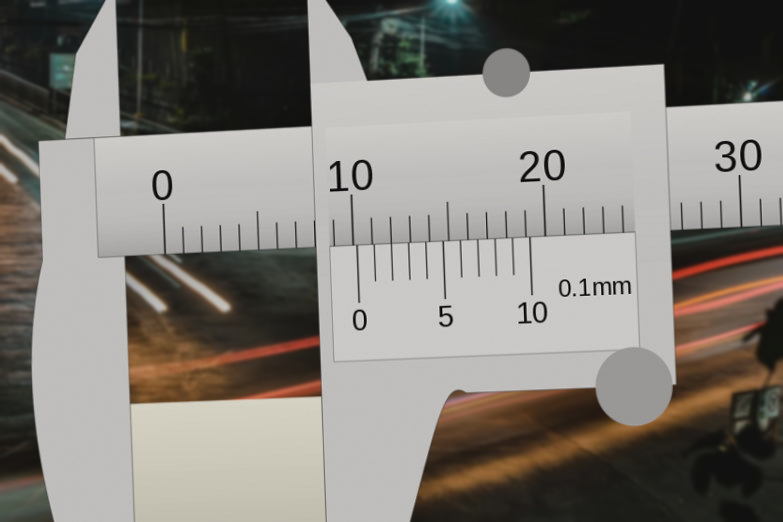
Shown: 10.2 mm
